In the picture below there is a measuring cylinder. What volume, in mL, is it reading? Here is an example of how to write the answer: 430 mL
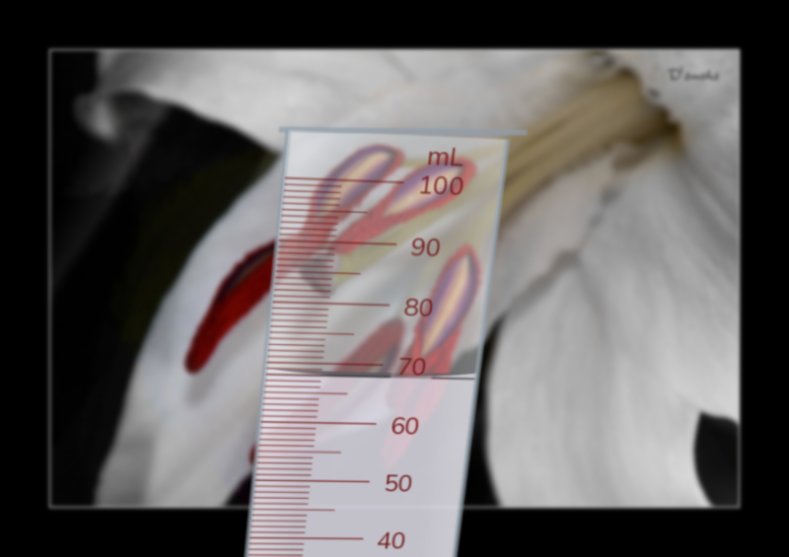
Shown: 68 mL
